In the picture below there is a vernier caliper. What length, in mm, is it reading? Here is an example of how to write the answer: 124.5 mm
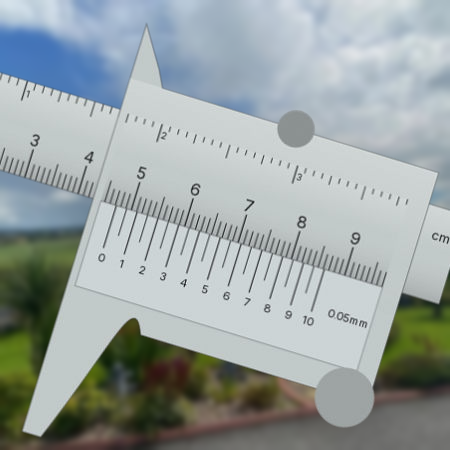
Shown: 47.2 mm
